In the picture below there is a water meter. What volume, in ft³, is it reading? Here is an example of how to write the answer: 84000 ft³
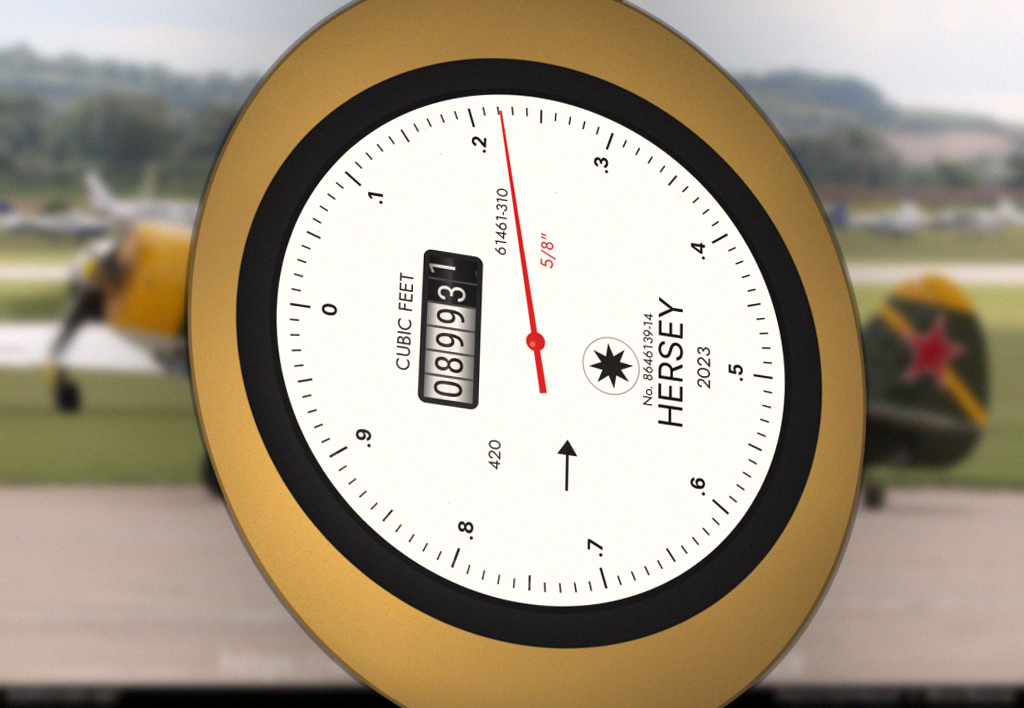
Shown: 89931.22 ft³
